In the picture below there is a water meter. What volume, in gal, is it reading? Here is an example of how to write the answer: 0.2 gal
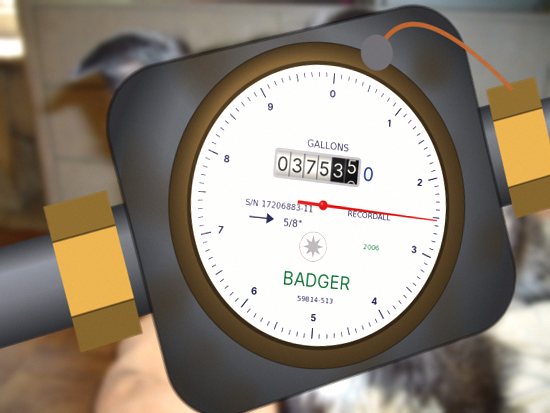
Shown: 375352.5 gal
